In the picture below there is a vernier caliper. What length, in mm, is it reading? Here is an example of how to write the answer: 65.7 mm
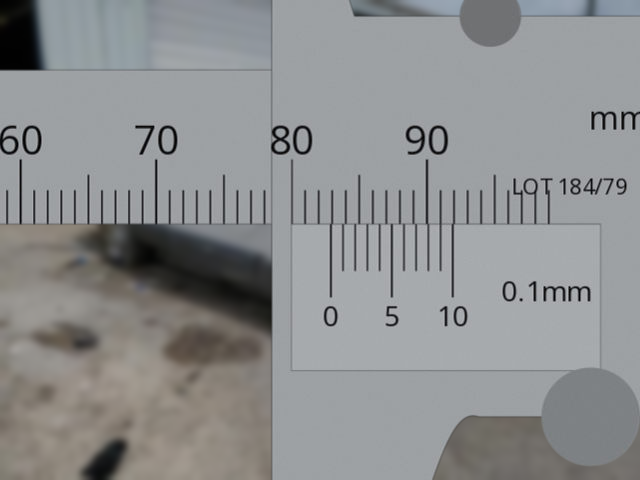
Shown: 82.9 mm
